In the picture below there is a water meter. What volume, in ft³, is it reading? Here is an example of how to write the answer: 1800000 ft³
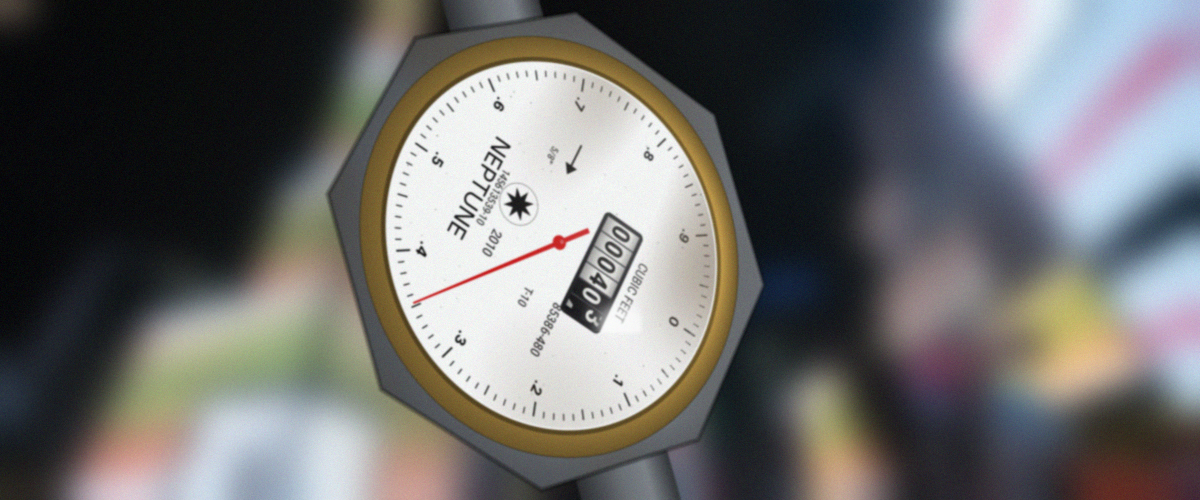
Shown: 403.35 ft³
